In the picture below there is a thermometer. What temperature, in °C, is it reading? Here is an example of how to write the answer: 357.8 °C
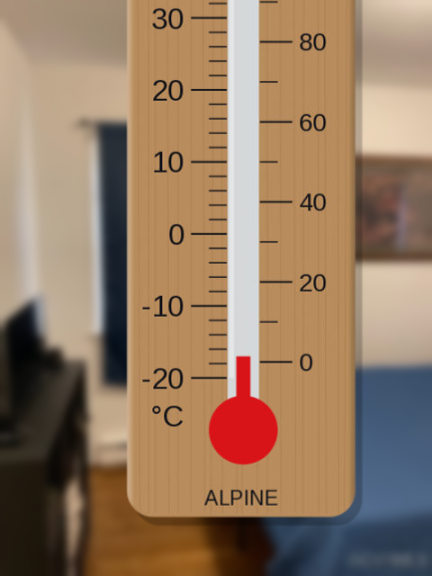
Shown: -17 °C
